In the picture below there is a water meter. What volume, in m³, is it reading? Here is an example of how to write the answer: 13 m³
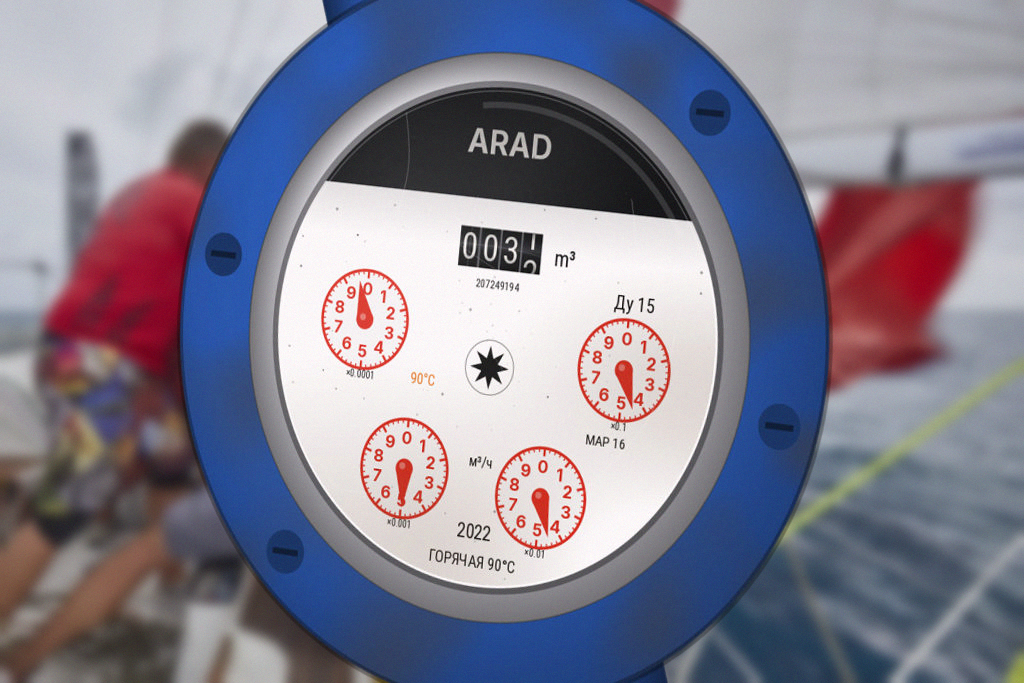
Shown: 31.4449 m³
